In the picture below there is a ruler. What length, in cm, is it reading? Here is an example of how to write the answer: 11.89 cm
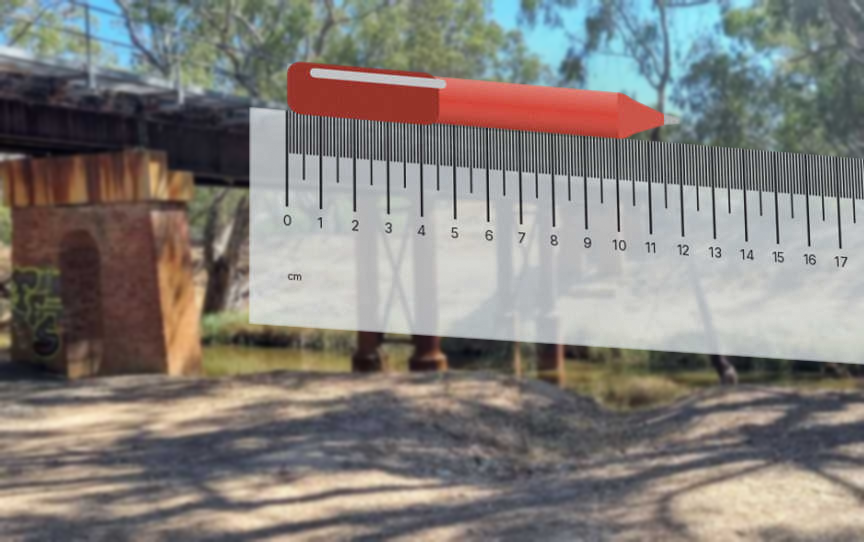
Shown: 12 cm
